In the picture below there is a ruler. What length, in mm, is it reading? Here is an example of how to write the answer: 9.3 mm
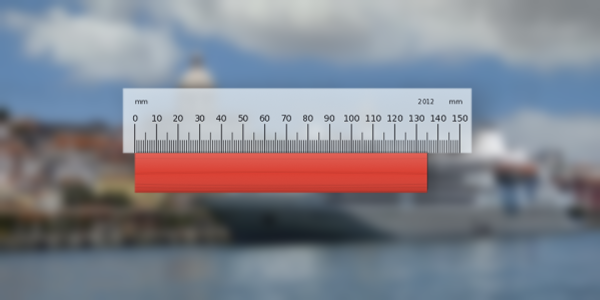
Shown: 135 mm
